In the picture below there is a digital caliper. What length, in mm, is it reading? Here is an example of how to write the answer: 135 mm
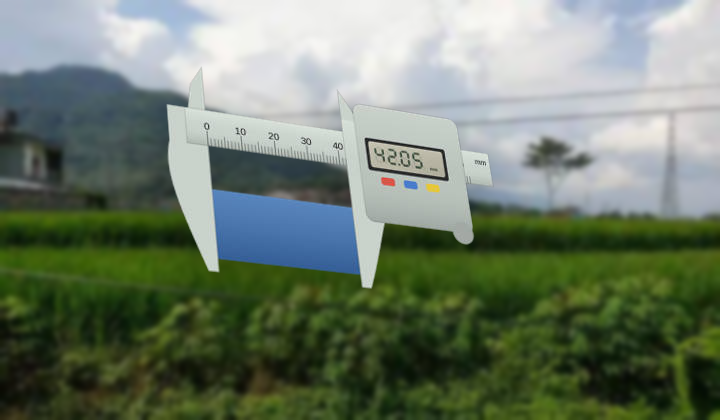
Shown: 42.05 mm
